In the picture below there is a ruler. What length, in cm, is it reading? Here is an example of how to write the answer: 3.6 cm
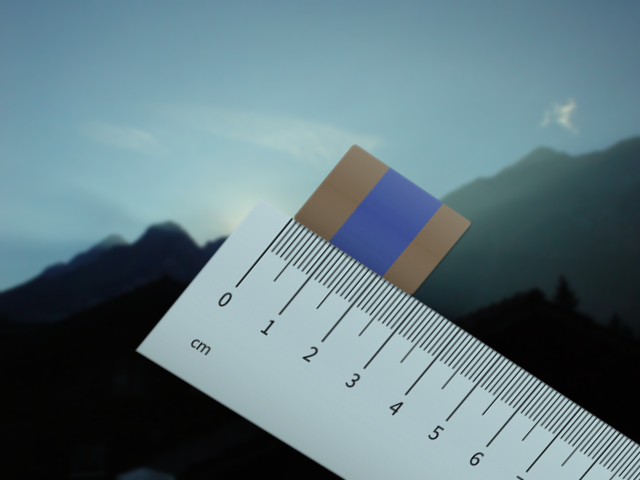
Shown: 2.8 cm
